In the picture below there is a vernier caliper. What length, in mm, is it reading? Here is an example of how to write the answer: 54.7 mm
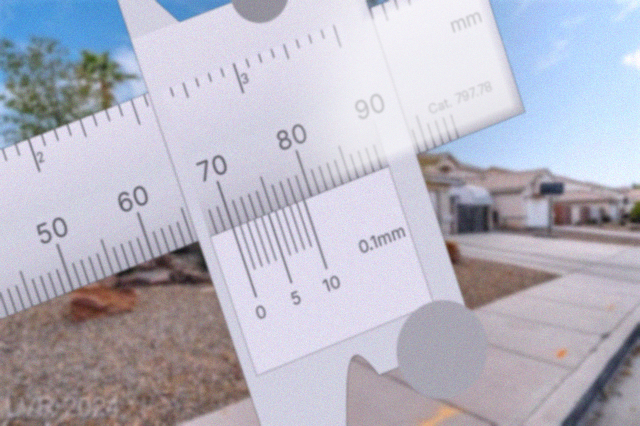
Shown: 70.0 mm
